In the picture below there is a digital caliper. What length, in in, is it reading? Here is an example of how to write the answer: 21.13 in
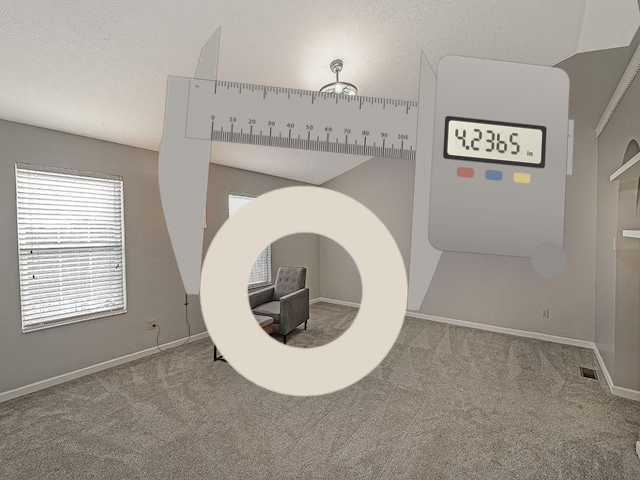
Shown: 4.2365 in
